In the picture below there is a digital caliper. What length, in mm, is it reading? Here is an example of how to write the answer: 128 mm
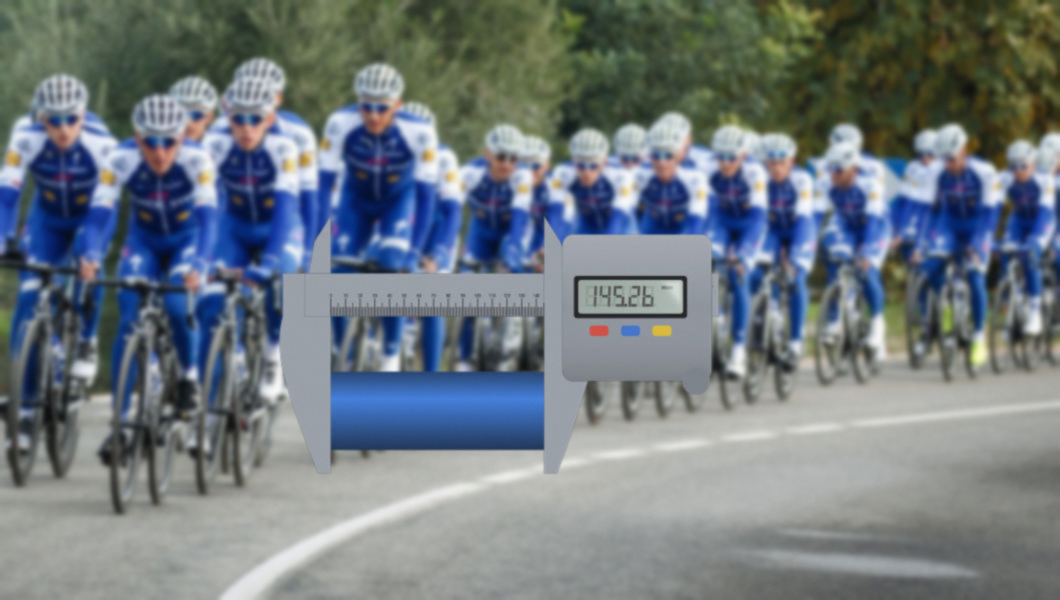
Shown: 145.26 mm
